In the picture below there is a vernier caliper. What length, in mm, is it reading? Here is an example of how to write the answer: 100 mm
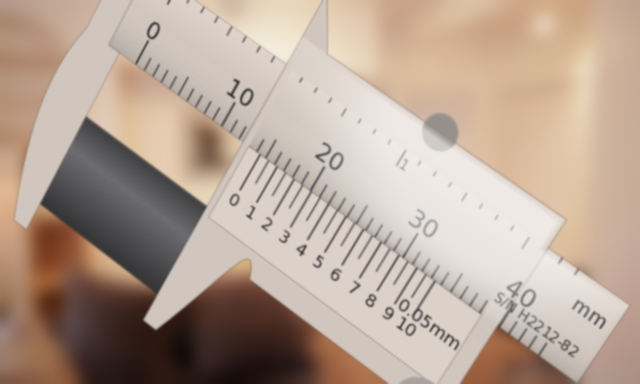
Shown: 14.4 mm
